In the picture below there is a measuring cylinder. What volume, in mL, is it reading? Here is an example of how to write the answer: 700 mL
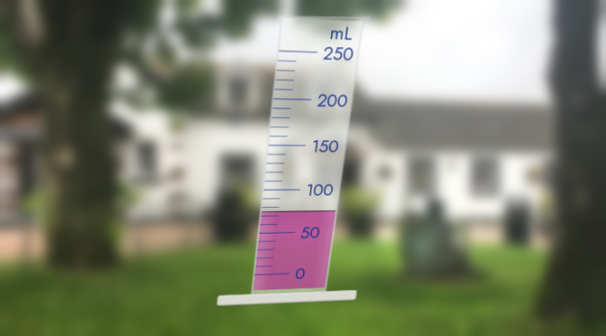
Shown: 75 mL
